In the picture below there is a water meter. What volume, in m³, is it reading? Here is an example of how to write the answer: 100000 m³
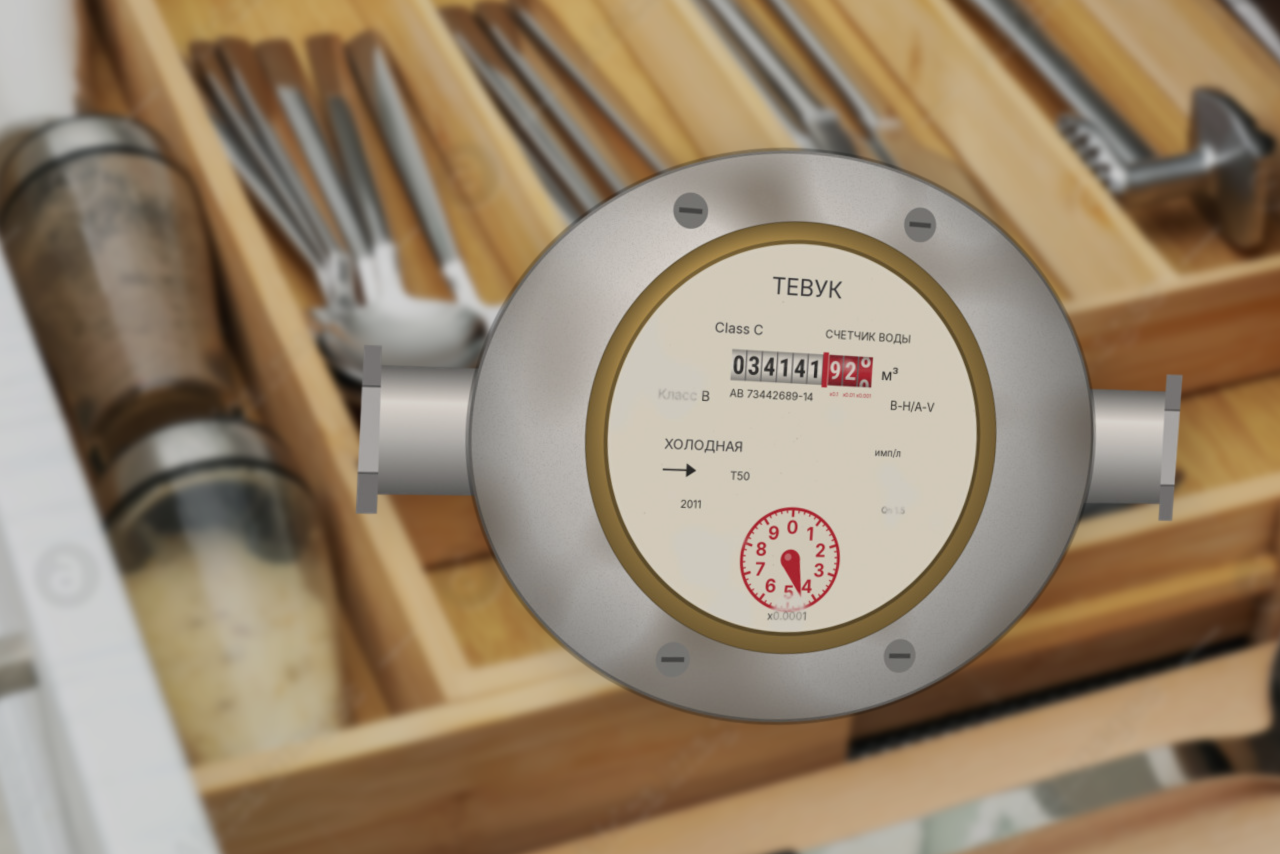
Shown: 34141.9284 m³
